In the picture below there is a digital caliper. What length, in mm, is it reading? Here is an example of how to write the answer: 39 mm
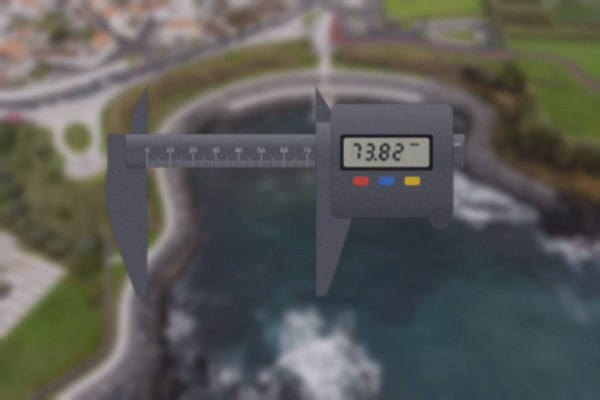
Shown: 73.82 mm
